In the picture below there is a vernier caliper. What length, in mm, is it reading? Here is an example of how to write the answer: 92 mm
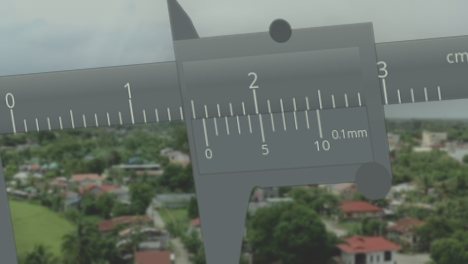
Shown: 15.7 mm
